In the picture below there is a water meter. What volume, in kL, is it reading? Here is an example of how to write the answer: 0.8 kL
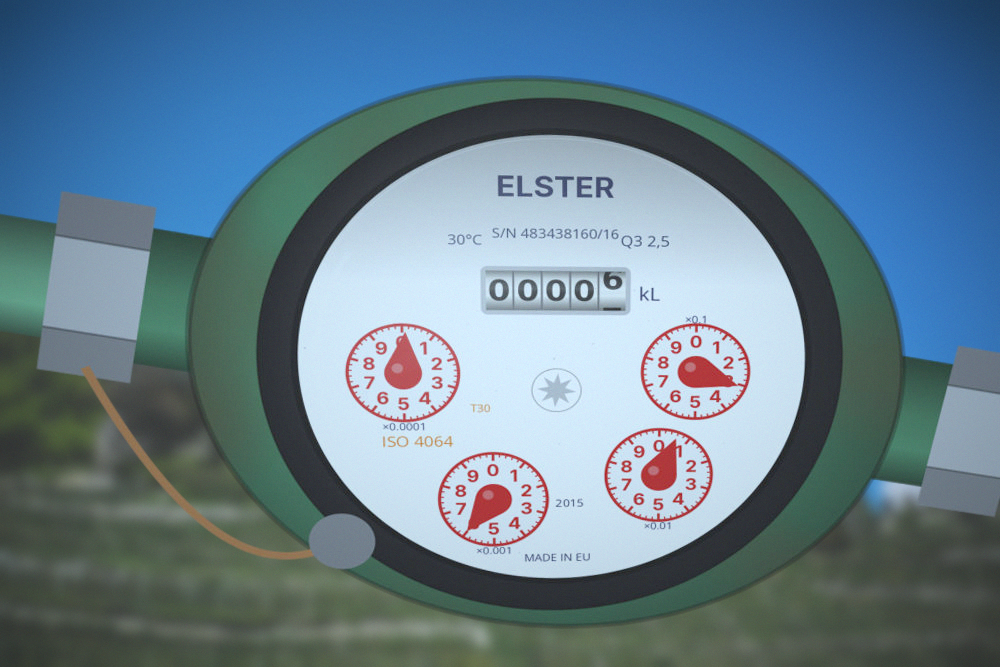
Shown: 6.3060 kL
